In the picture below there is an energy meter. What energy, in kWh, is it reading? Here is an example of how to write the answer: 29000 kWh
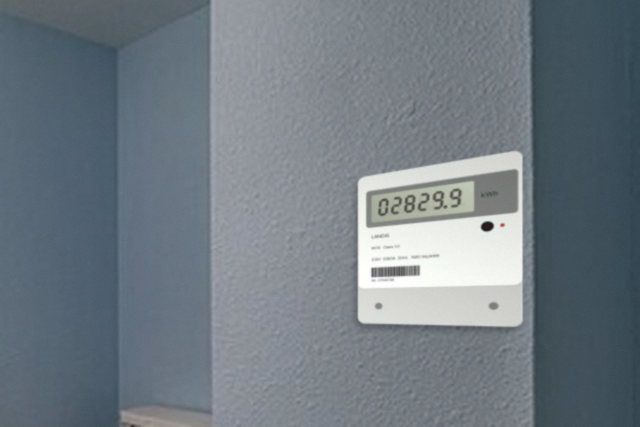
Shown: 2829.9 kWh
